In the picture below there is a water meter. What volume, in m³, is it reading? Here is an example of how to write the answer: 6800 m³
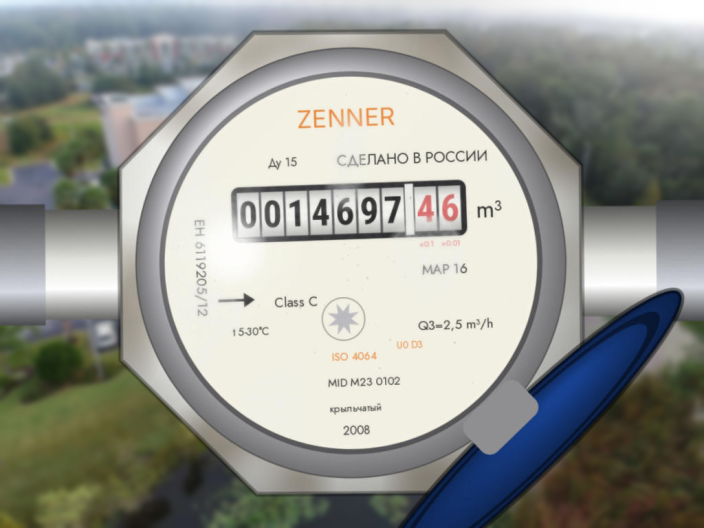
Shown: 14697.46 m³
